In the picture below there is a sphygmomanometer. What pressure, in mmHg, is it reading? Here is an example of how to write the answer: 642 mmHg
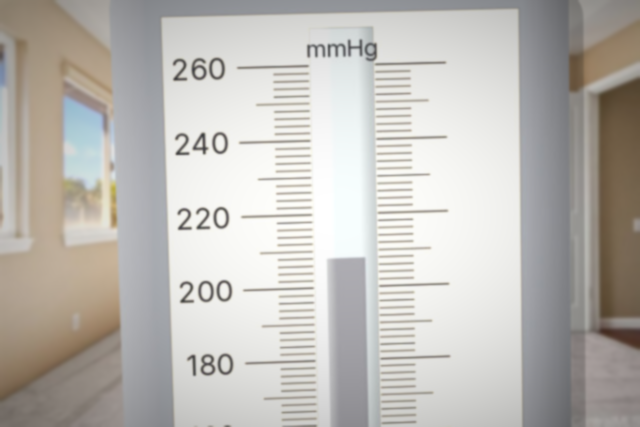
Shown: 208 mmHg
